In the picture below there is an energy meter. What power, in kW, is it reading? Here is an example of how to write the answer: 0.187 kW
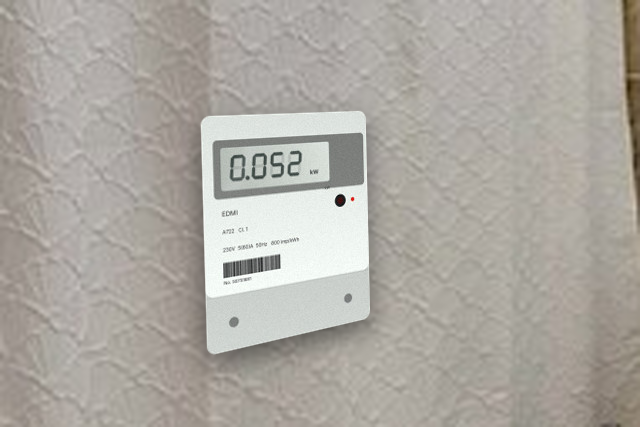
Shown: 0.052 kW
